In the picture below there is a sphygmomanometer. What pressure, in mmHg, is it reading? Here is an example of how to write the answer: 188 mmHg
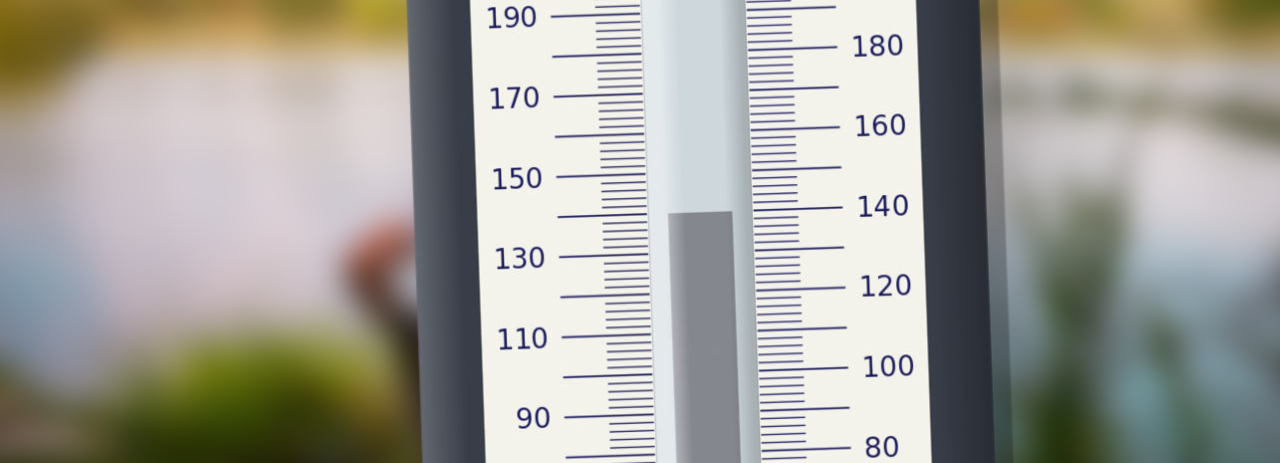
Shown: 140 mmHg
